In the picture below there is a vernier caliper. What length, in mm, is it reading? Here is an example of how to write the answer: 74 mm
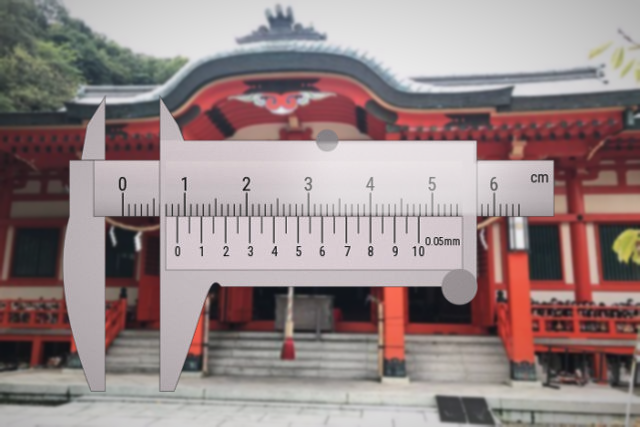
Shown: 8.8 mm
